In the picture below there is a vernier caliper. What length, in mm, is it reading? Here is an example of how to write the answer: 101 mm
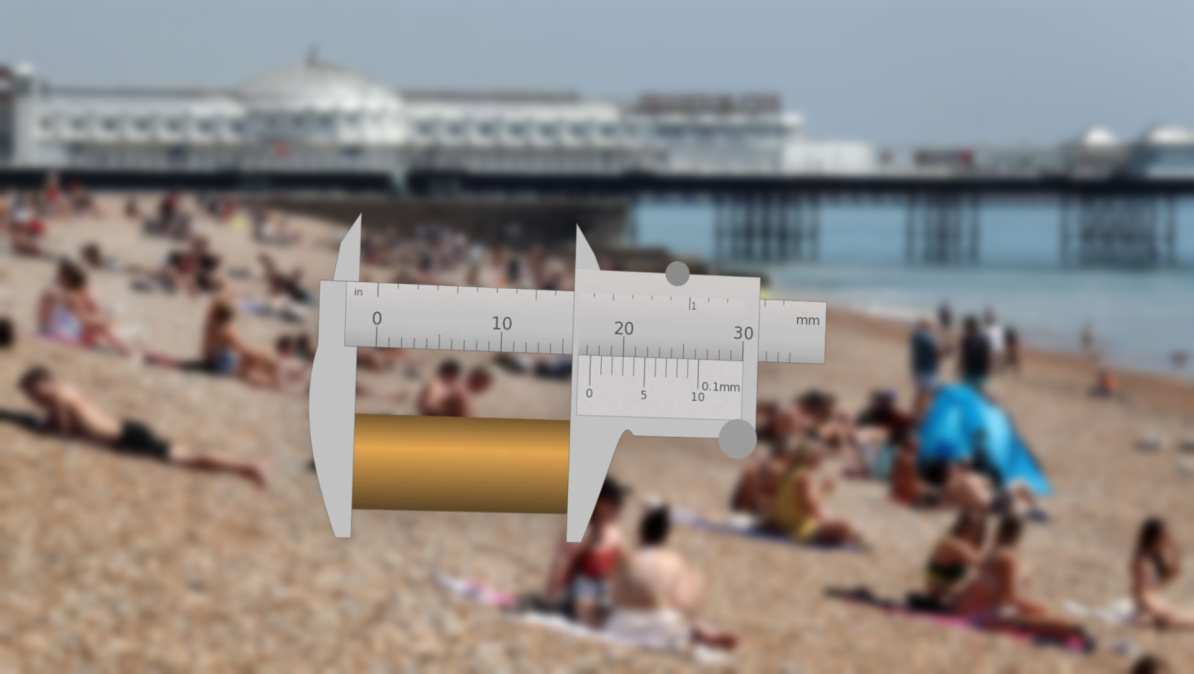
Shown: 17.3 mm
